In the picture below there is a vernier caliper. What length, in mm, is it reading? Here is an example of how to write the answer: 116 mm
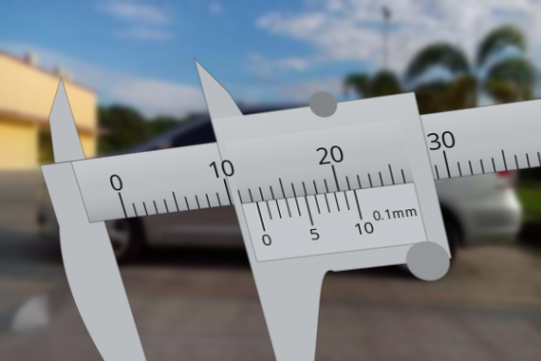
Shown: 12.4 mm
